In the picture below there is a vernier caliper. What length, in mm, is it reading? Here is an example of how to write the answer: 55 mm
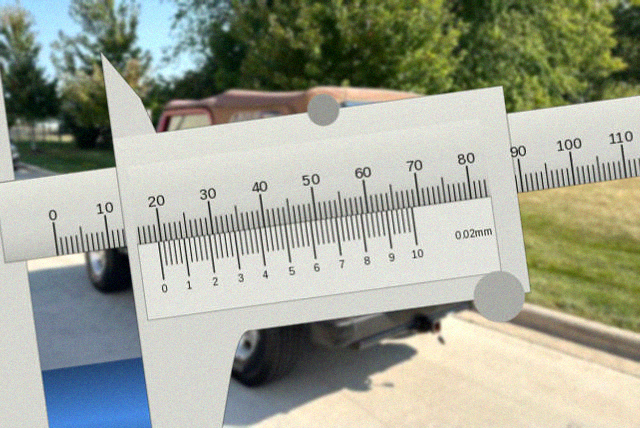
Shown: 19.5 mm
